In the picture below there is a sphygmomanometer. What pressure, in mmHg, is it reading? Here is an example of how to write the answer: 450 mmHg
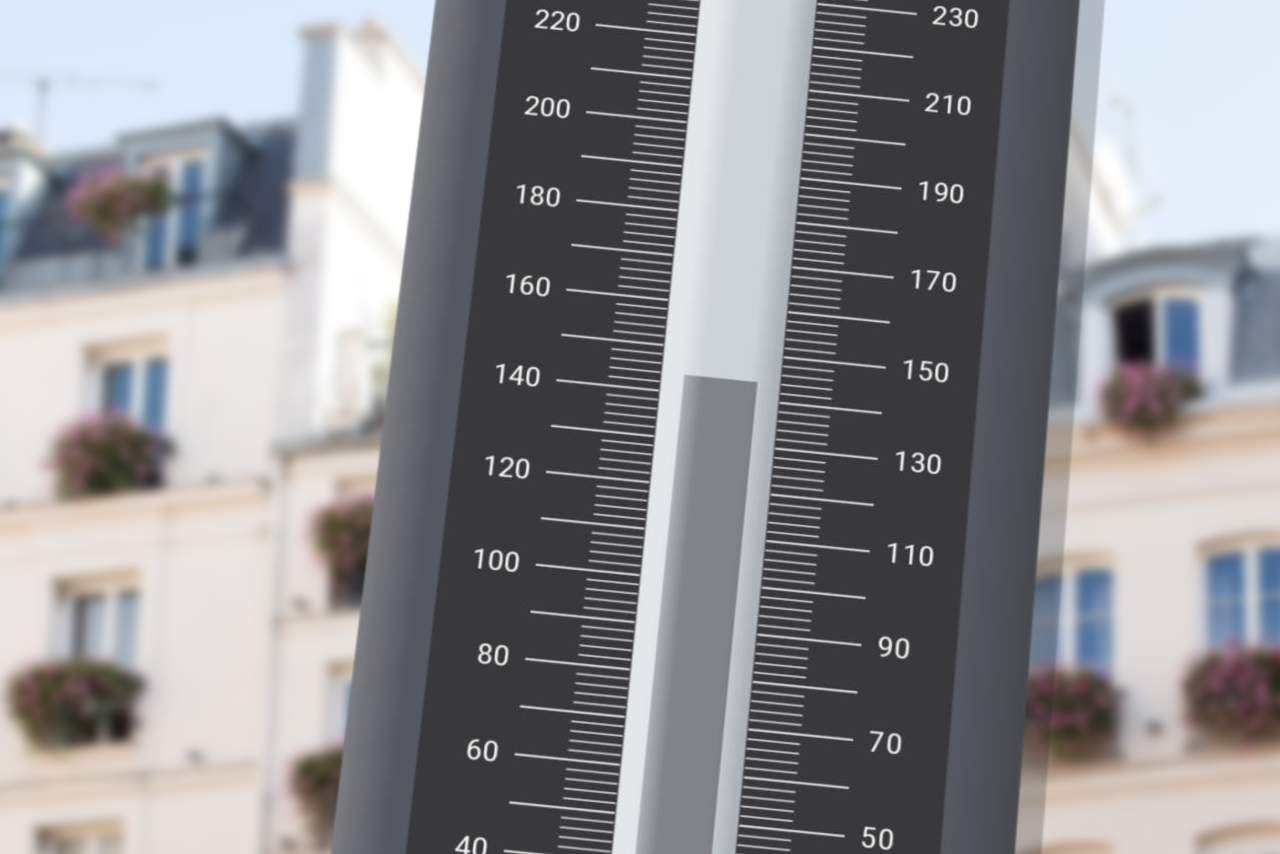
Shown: 144 mmHg
